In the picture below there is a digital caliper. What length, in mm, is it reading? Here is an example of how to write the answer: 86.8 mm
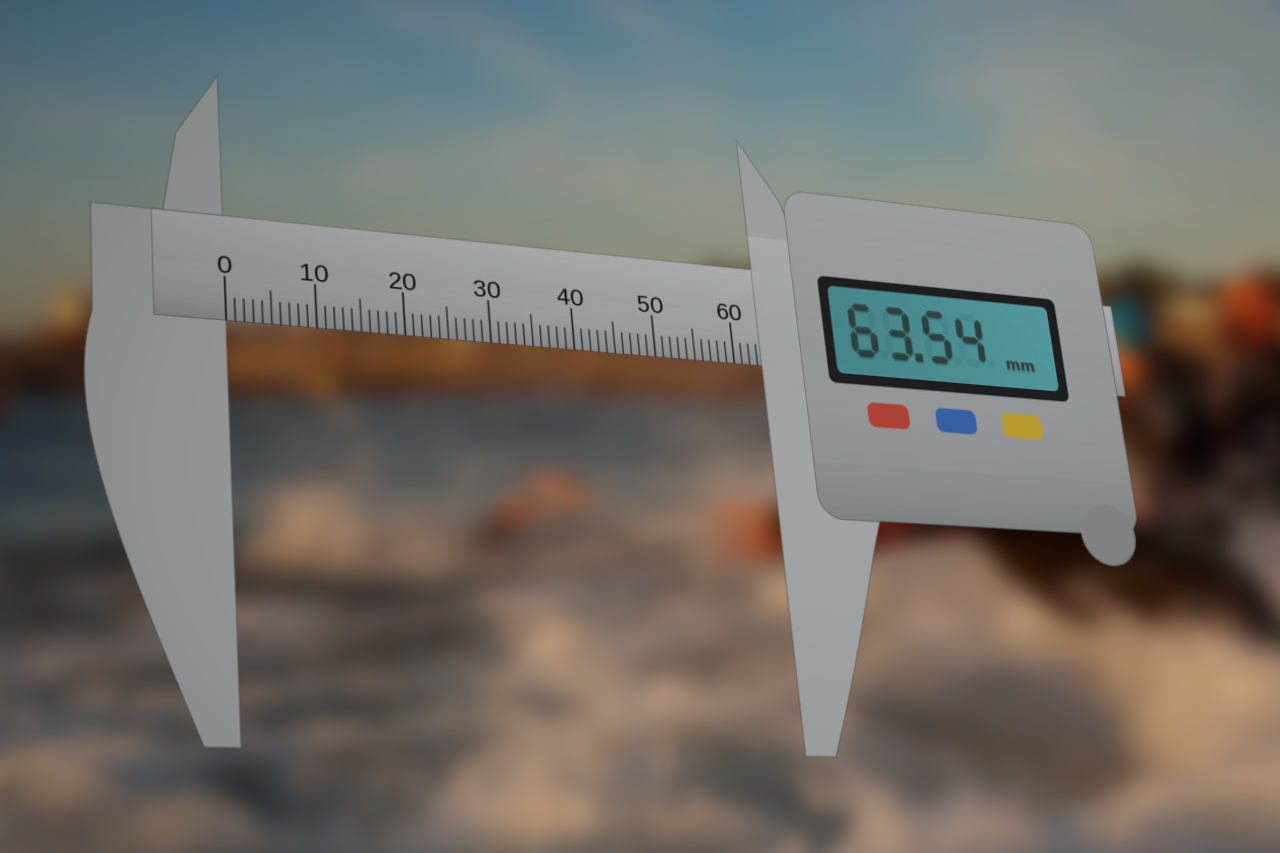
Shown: 63.54 mm
